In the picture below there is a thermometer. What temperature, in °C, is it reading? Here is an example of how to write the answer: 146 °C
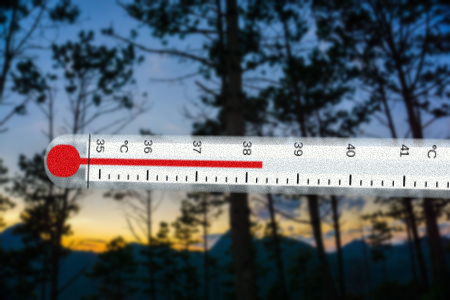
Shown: 38.3 °C
